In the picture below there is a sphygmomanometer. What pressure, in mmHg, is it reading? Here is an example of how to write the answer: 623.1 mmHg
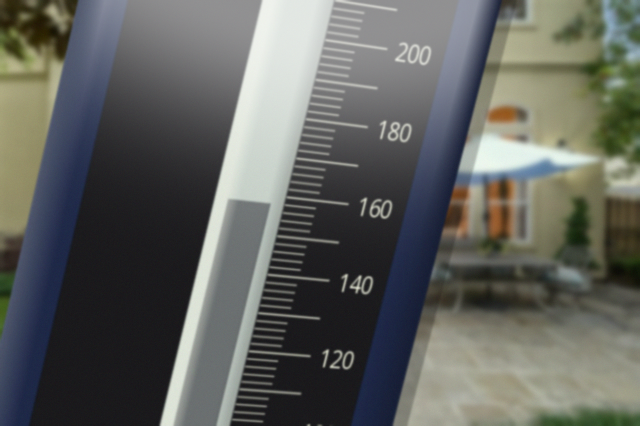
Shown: 158 mmHg
